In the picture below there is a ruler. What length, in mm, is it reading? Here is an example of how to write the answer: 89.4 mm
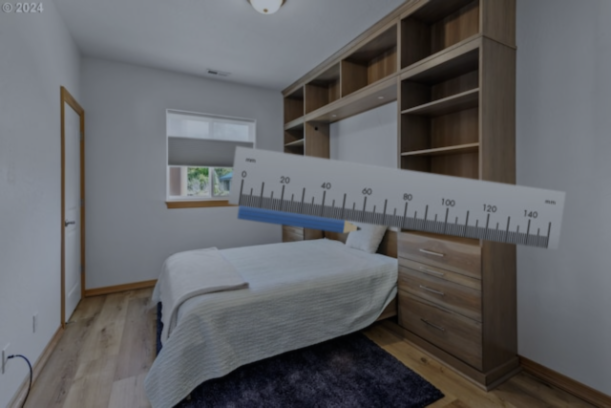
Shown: 60 mm
